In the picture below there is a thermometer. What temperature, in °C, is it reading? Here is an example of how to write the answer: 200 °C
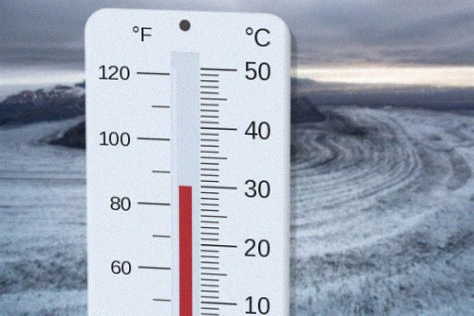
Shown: 30 °C
